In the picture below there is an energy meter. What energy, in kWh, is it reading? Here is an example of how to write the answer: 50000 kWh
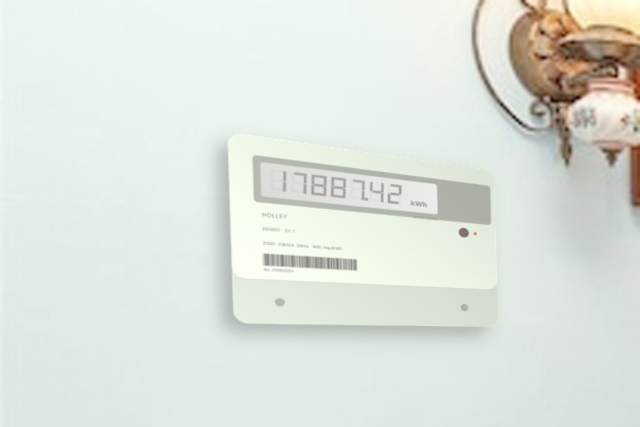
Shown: 17887.42 kWh
